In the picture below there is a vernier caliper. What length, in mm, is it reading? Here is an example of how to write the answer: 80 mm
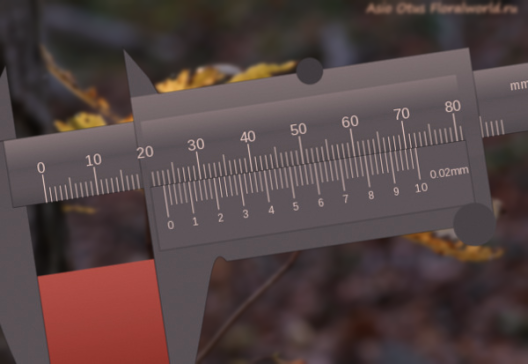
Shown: 22.8 mm
